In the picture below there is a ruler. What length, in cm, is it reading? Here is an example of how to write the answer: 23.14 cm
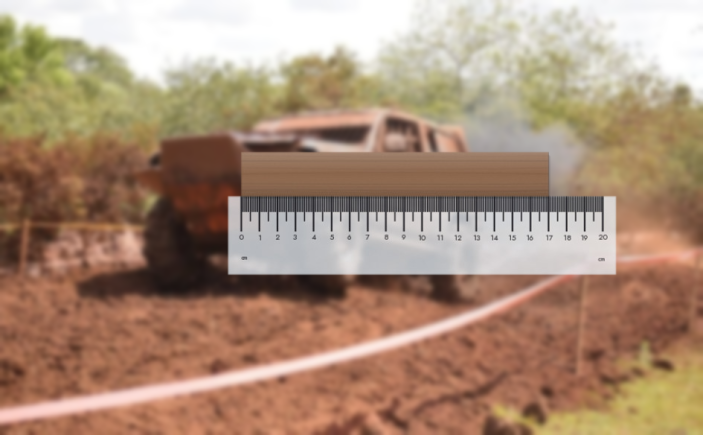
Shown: 17 cm
